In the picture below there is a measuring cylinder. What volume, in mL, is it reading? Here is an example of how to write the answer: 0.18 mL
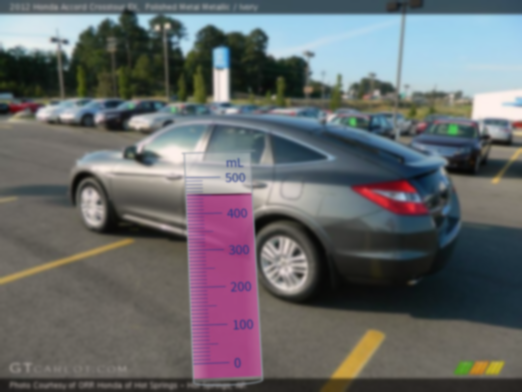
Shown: 450 mL
